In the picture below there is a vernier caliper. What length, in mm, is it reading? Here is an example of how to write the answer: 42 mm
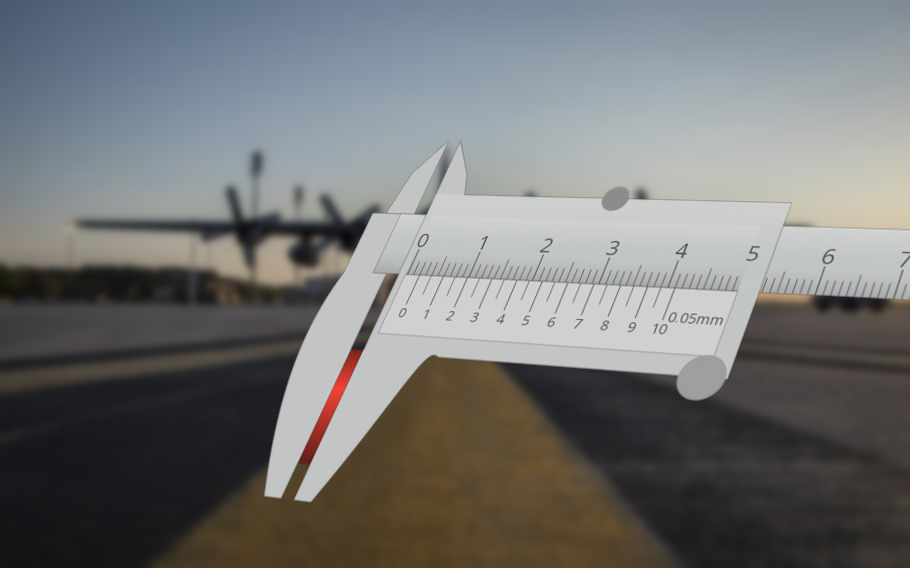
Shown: 2.0 mm
